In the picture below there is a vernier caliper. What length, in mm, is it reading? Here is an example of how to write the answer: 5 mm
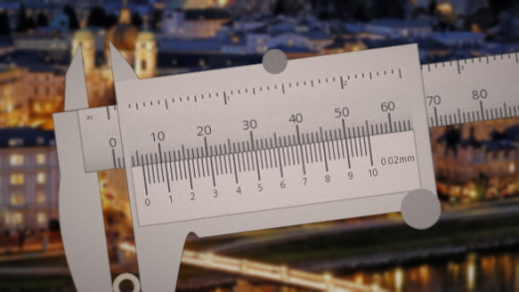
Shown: 6.0 mm
